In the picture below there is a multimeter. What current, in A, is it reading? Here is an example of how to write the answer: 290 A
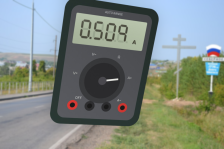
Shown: 0.509 A
